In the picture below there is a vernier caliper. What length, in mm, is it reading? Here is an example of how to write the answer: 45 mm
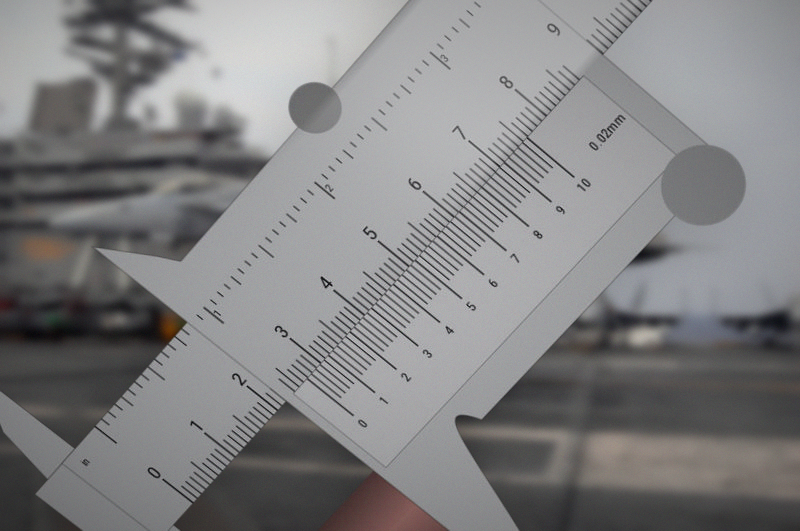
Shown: 26.8 mm
